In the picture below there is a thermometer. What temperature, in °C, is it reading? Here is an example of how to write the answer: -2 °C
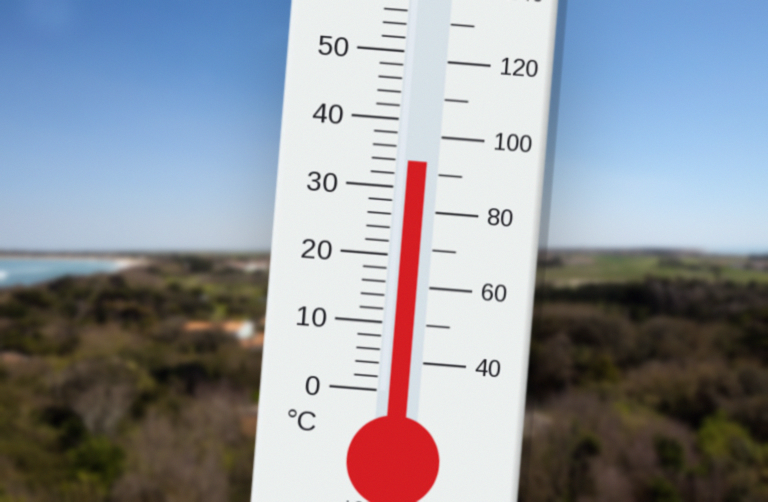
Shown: 34 °C
